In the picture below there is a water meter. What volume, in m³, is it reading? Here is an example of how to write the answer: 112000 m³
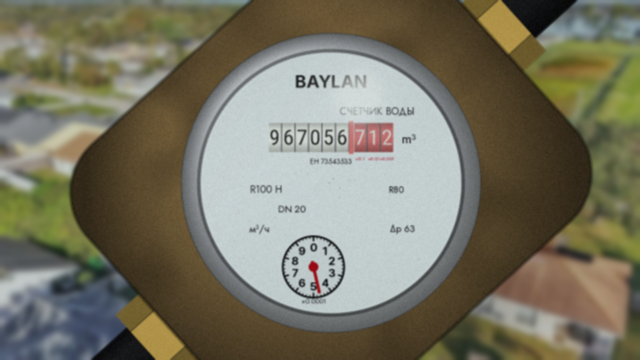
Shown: 967056.7124 m³
